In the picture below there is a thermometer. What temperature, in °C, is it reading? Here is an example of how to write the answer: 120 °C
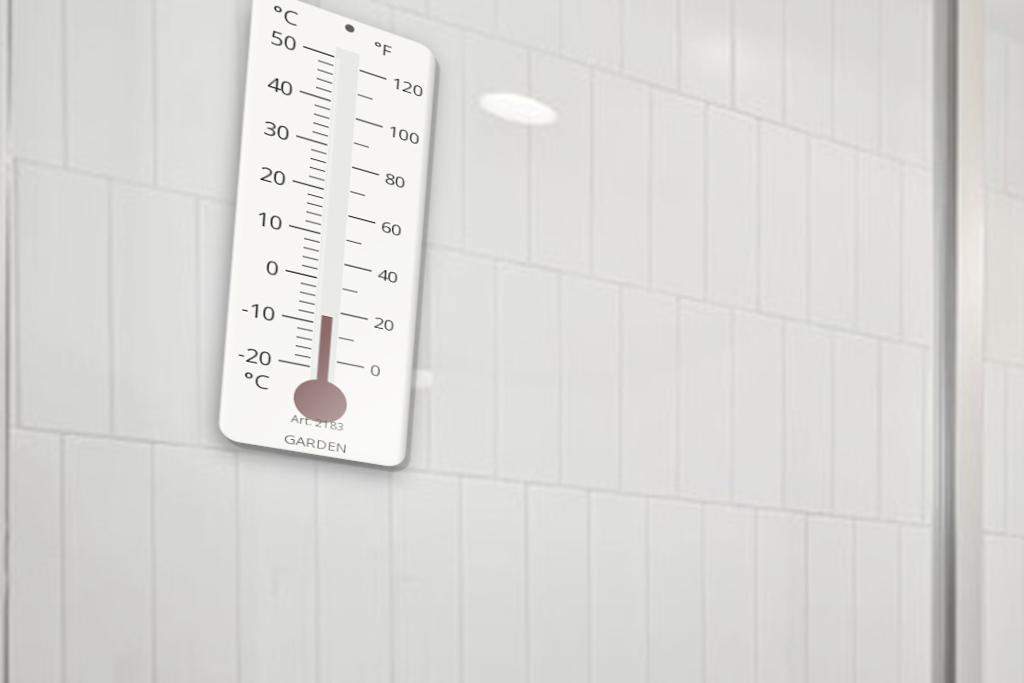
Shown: -8 °C
